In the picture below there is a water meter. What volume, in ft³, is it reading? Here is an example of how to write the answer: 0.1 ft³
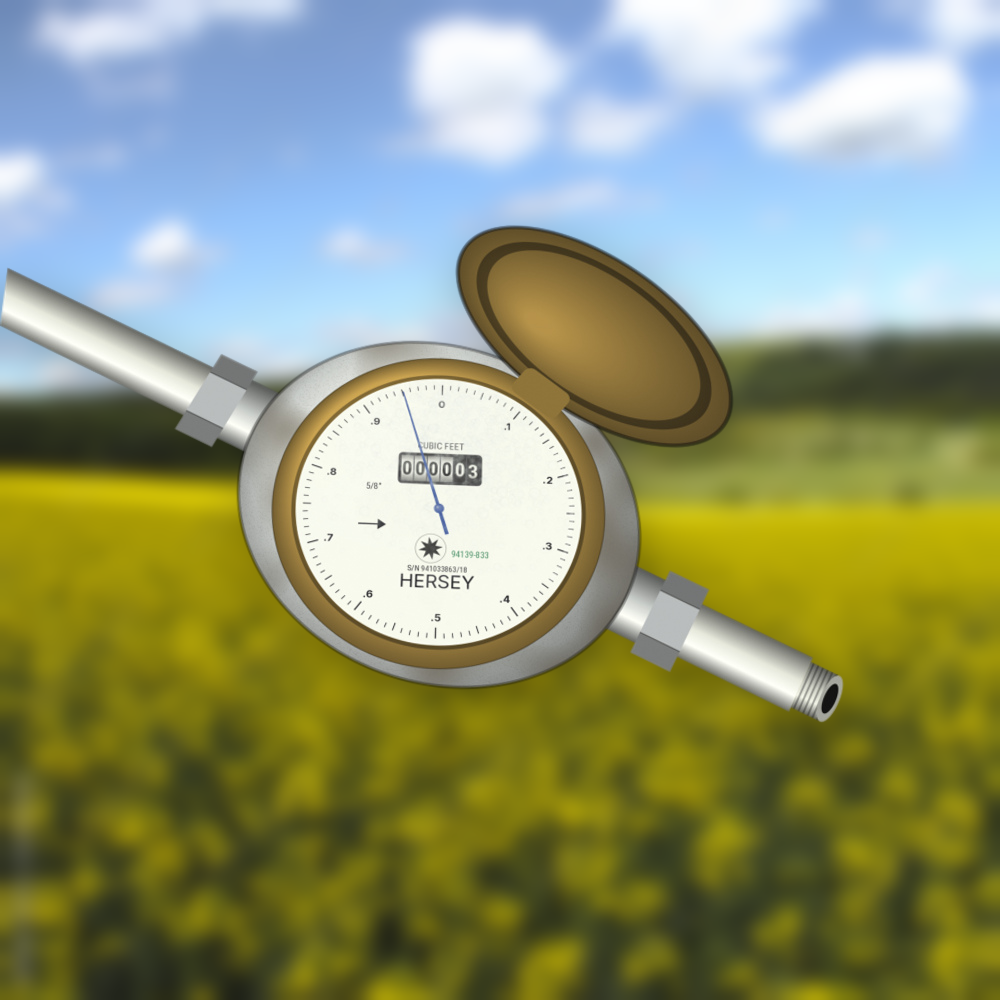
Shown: 2.95 ft³
